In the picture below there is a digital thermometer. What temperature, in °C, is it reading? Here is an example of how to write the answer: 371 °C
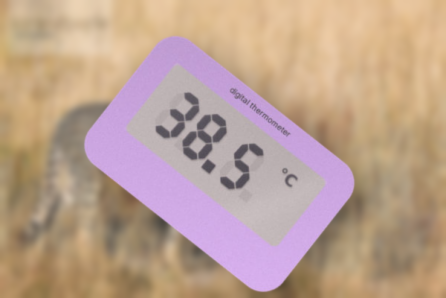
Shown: 38.5 °C
